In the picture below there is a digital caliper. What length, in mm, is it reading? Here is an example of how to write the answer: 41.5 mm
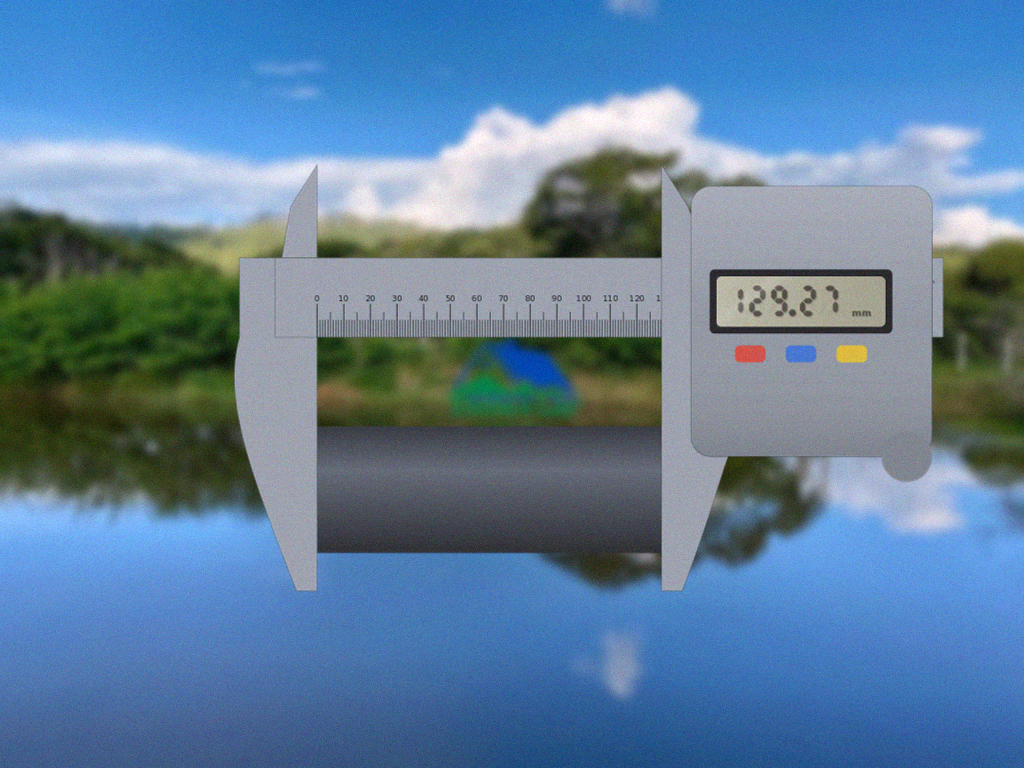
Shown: 129.27 mm
